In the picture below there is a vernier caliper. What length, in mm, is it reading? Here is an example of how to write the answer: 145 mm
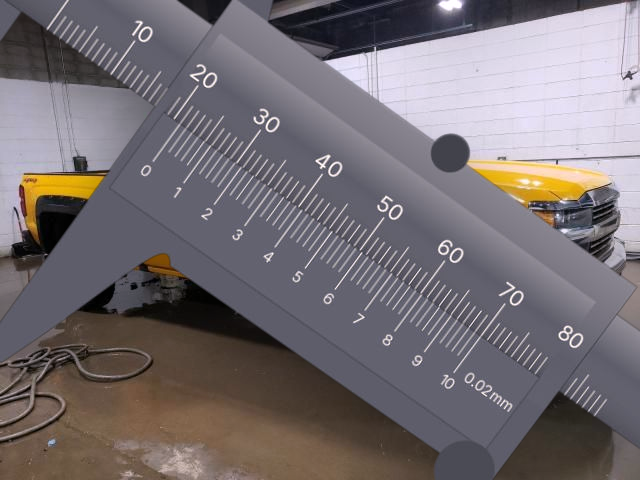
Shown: 21.0 mm
